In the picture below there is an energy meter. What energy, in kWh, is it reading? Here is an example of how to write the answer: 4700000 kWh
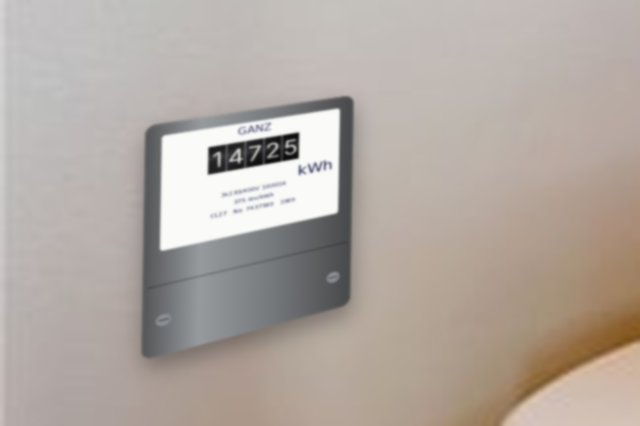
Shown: 14725 kWh
